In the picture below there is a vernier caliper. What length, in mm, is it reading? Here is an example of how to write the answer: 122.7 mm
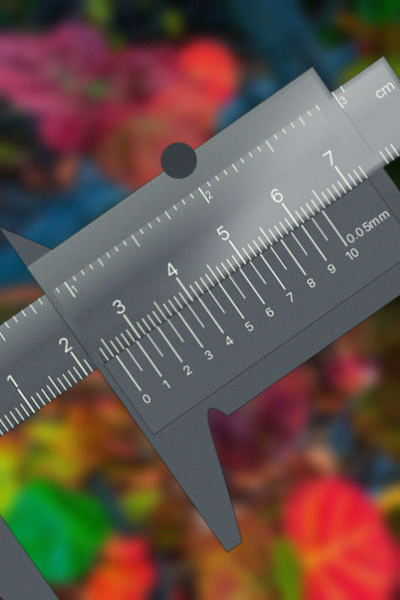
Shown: 25.4 mm
